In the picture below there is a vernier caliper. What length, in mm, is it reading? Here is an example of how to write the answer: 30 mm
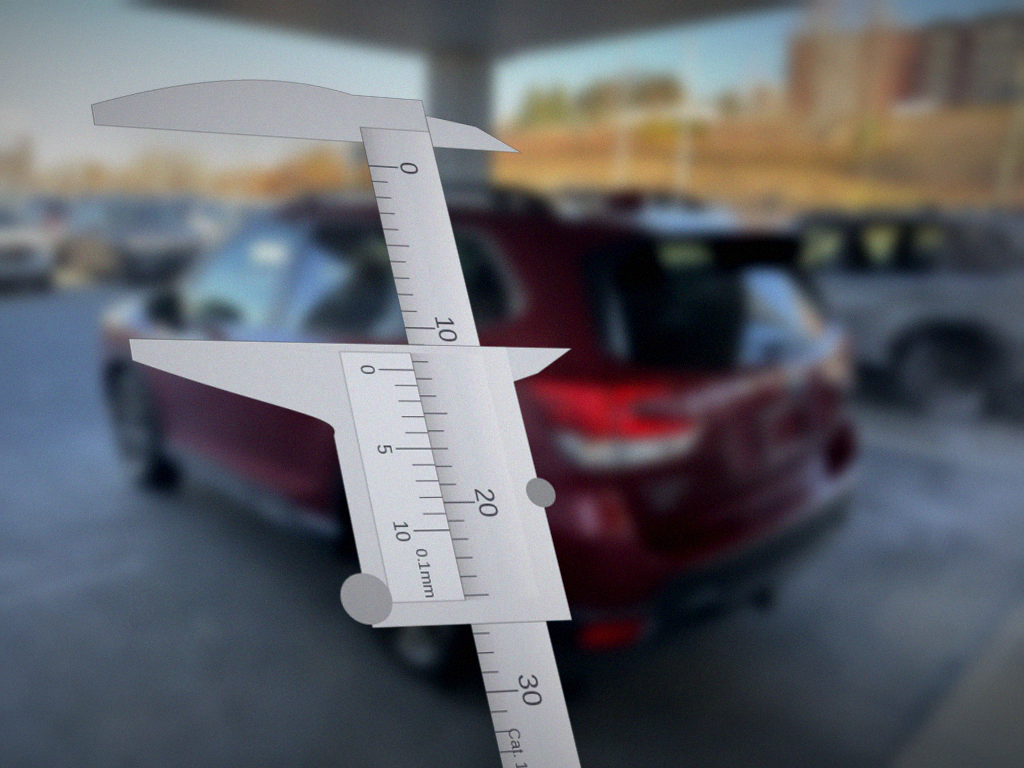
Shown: 12.5 mm
